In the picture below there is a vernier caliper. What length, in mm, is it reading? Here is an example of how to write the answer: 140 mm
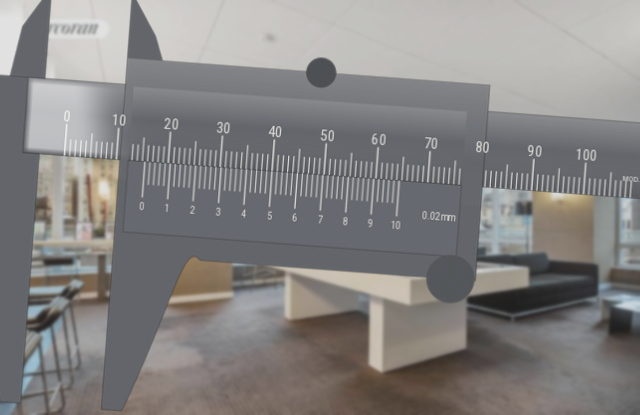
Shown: 15.5 mm
